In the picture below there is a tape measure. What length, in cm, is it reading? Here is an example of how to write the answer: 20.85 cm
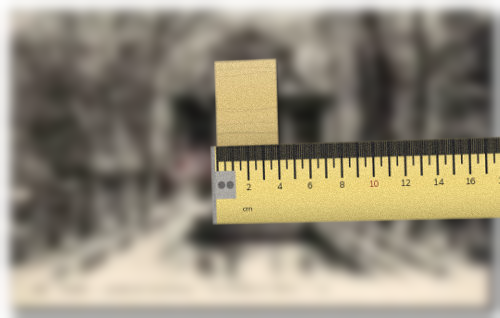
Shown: 4 cm
